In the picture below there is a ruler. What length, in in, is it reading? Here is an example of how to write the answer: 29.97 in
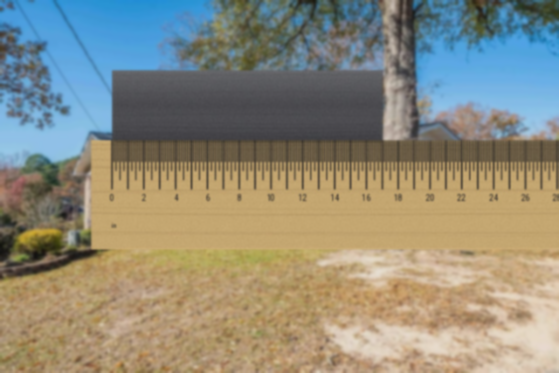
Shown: 17 in
